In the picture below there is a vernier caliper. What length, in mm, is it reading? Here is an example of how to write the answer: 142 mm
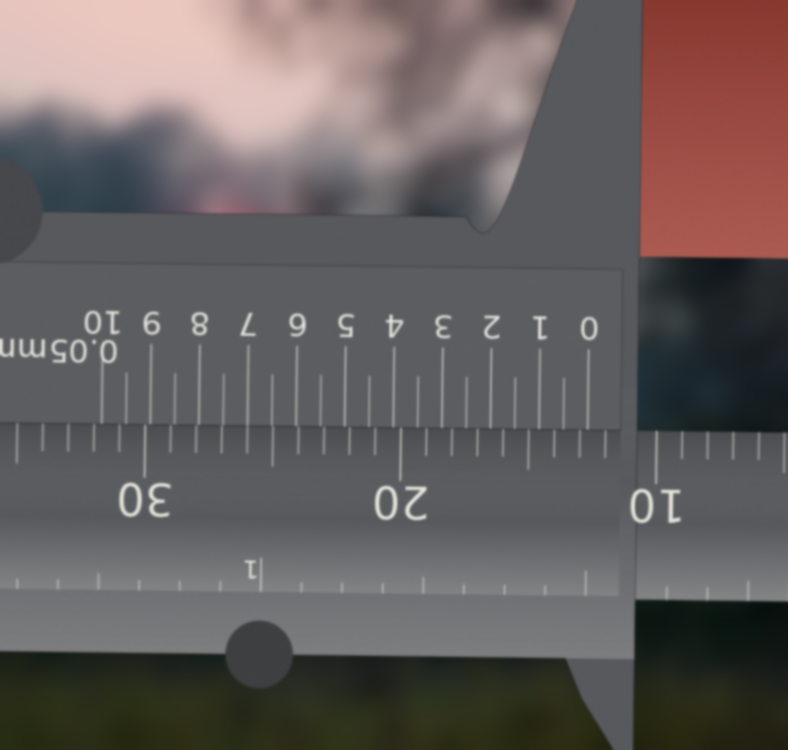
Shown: 12.7 mm
